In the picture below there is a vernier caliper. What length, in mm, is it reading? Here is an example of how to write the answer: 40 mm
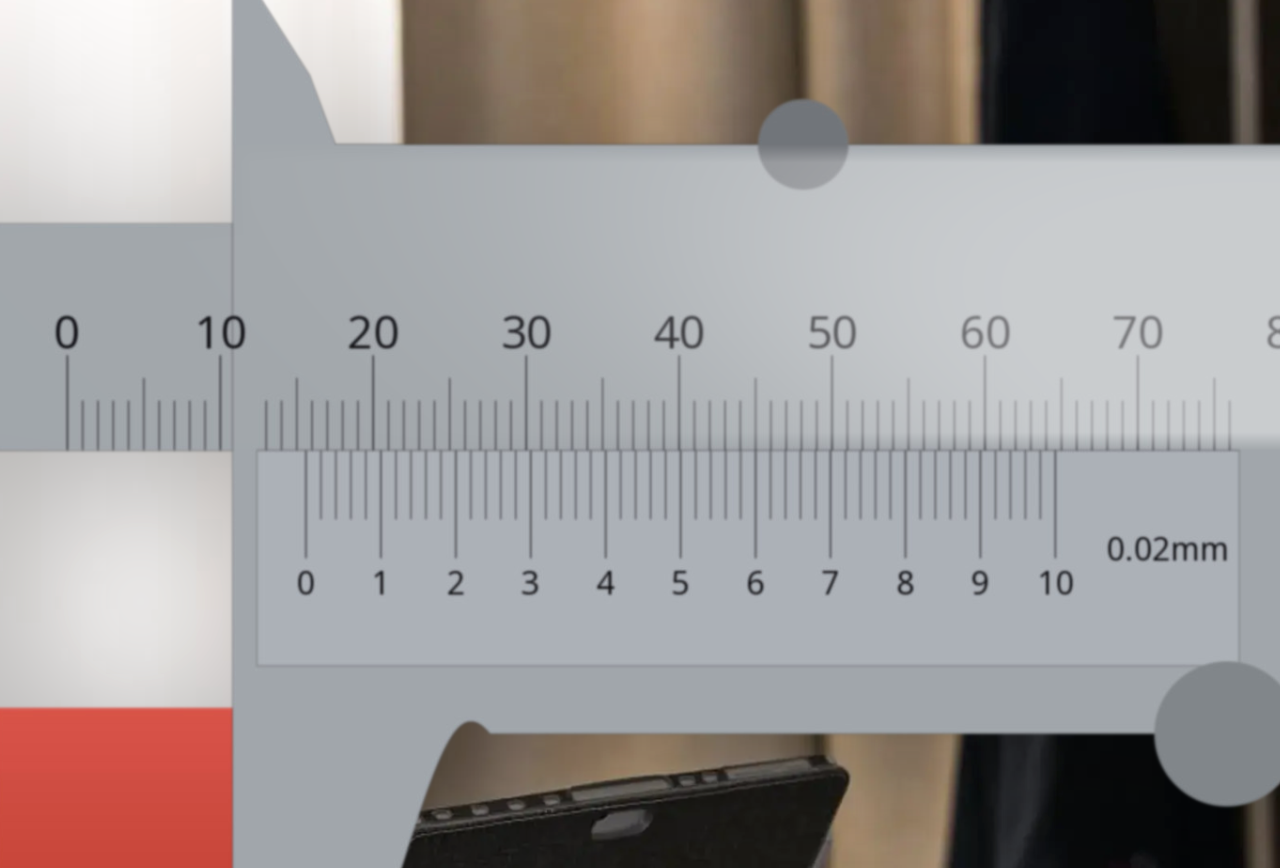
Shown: 15.6 mm
